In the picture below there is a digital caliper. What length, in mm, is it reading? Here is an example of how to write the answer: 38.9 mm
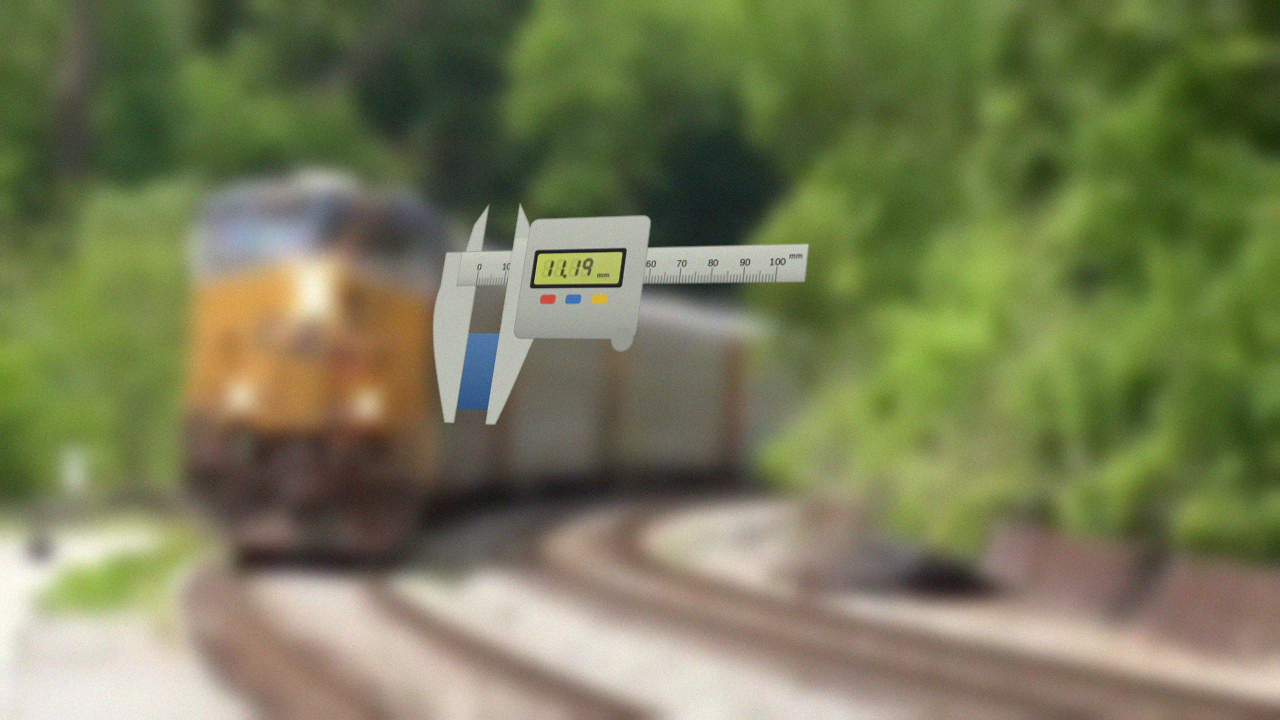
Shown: 11.19 mm
